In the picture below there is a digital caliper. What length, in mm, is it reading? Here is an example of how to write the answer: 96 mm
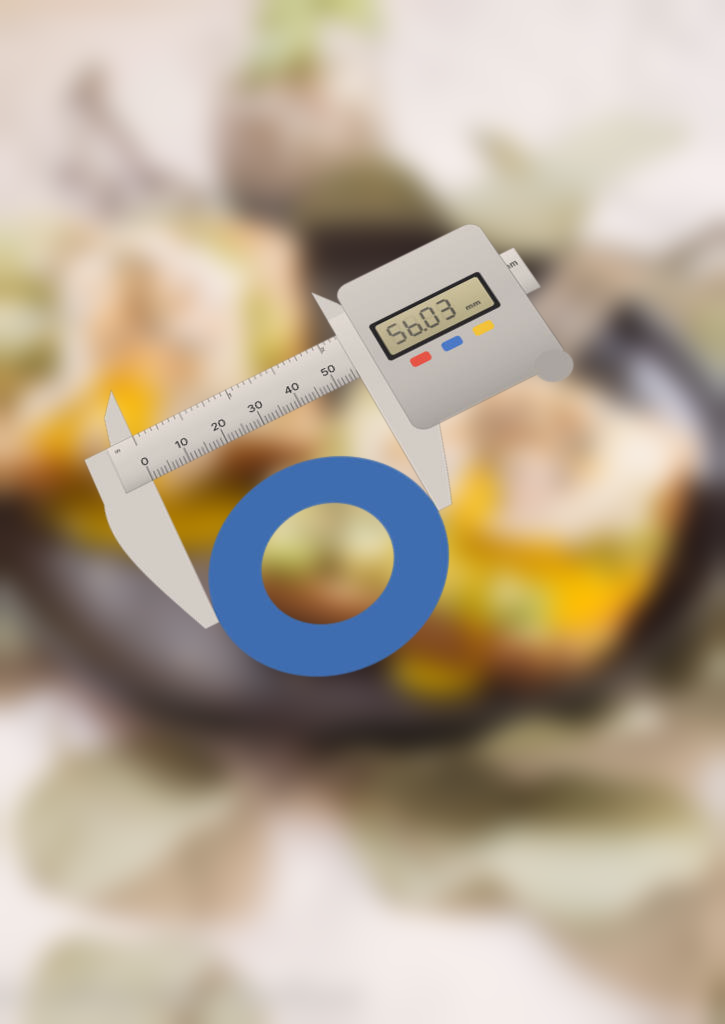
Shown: 56.03 mm
